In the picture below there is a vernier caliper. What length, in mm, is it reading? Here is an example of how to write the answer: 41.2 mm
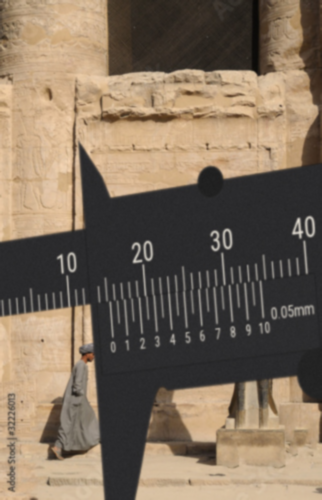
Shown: 15.4 mm
